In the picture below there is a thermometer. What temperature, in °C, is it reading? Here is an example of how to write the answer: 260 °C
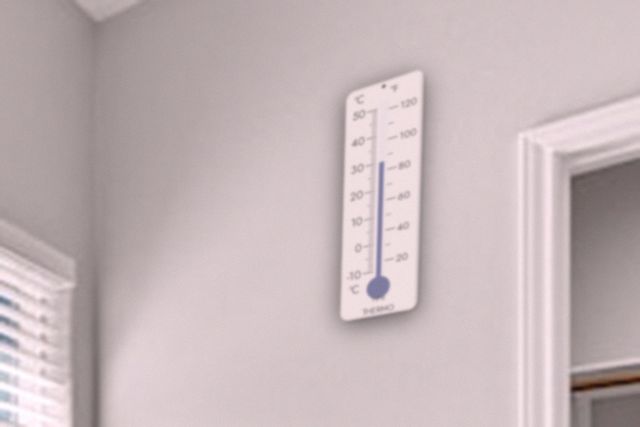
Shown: 30 °C
